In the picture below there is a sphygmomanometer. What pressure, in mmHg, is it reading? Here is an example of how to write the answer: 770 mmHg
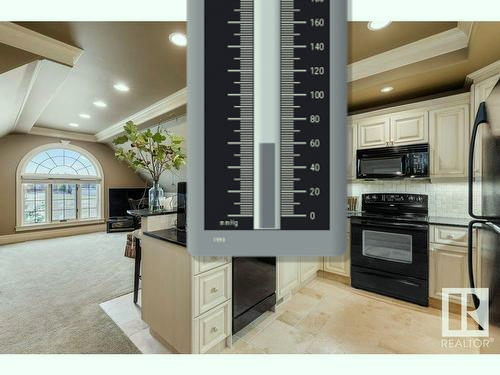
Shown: 60 mmHg
